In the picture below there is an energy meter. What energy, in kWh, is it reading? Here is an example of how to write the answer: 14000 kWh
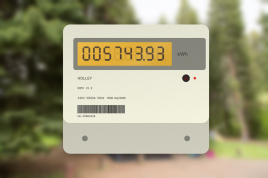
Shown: 5743.93 kWh
